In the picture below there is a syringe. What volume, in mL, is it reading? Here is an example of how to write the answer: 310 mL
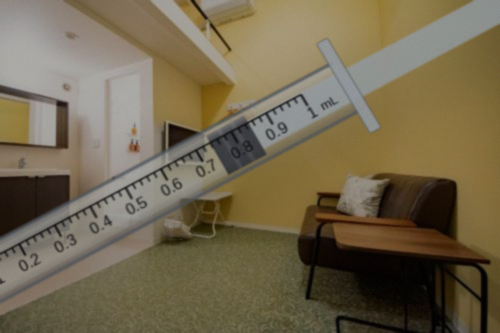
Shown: 0.74 mL
